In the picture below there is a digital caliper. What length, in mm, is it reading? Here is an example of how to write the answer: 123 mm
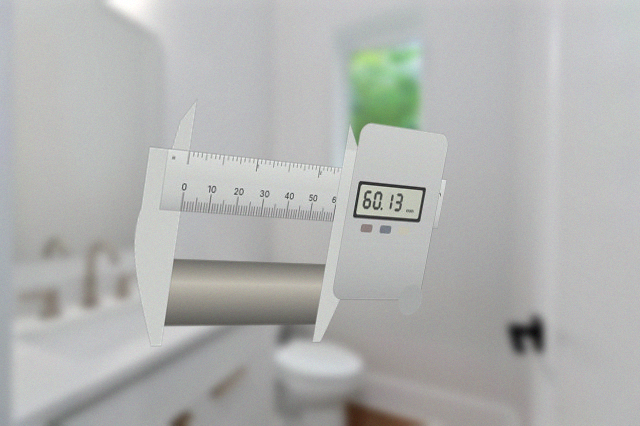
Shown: 60.13 mm
